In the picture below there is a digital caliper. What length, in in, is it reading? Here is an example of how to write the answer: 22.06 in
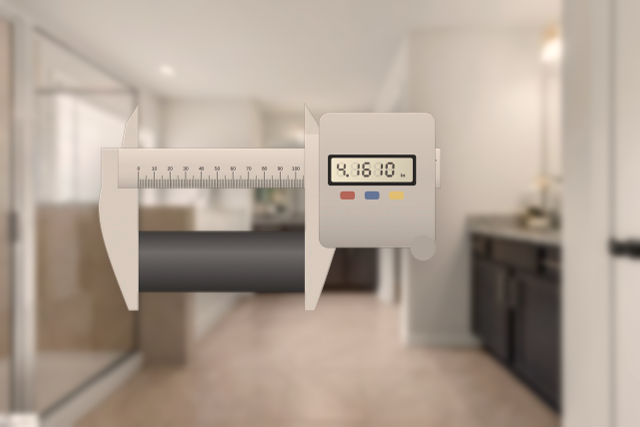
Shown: 4.1610 in
